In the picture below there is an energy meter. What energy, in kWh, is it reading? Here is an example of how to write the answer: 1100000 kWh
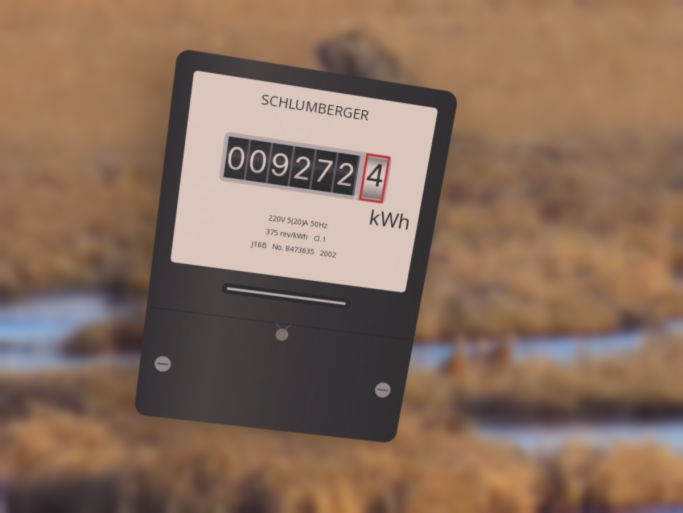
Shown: 9272.4 kWh
